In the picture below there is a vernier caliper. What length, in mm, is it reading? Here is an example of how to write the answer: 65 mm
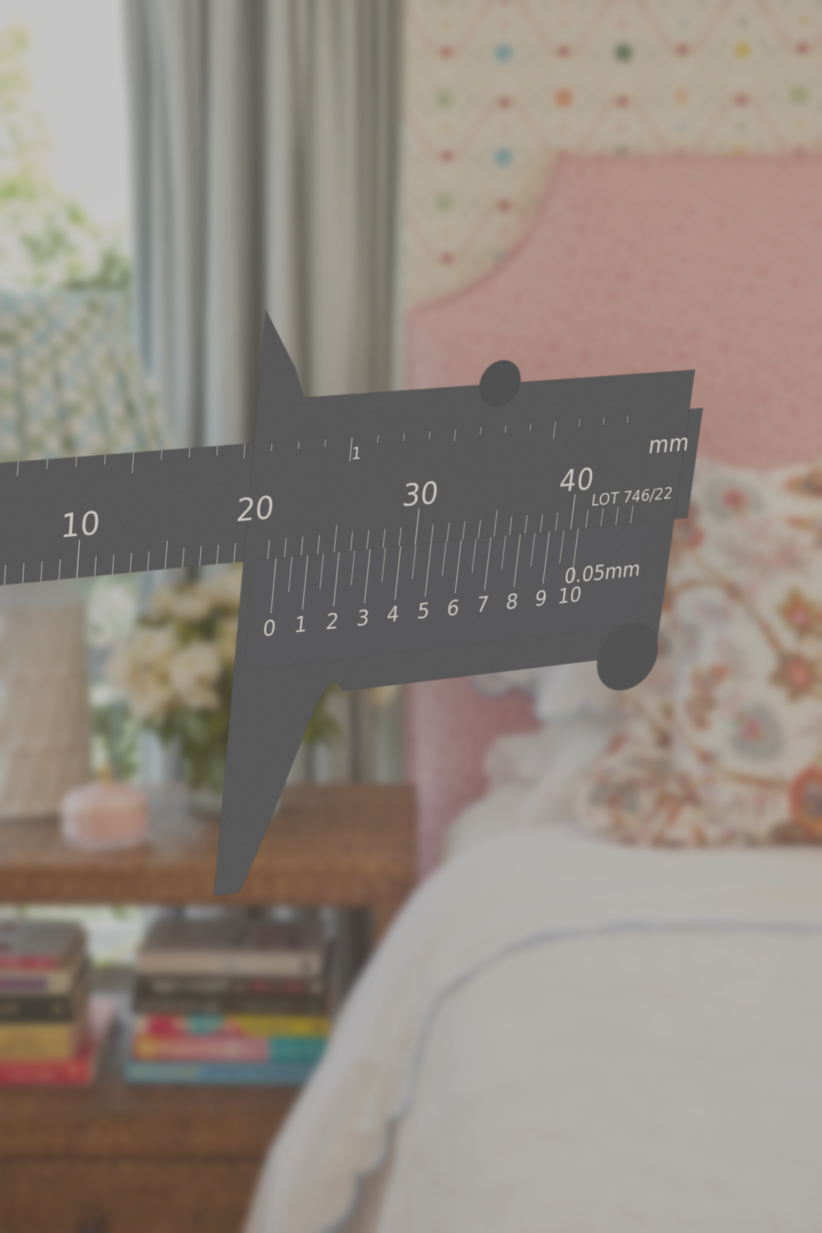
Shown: 21.5 mm
